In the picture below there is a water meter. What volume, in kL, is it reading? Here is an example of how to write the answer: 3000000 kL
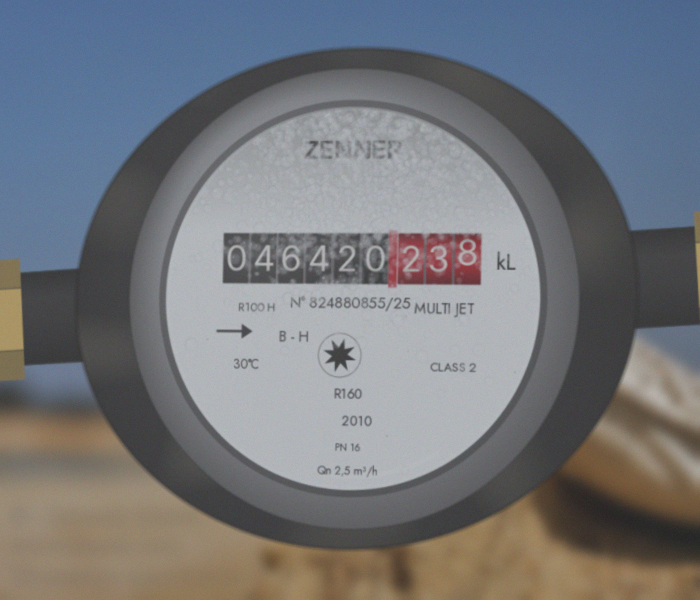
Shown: 46420.238 kL
